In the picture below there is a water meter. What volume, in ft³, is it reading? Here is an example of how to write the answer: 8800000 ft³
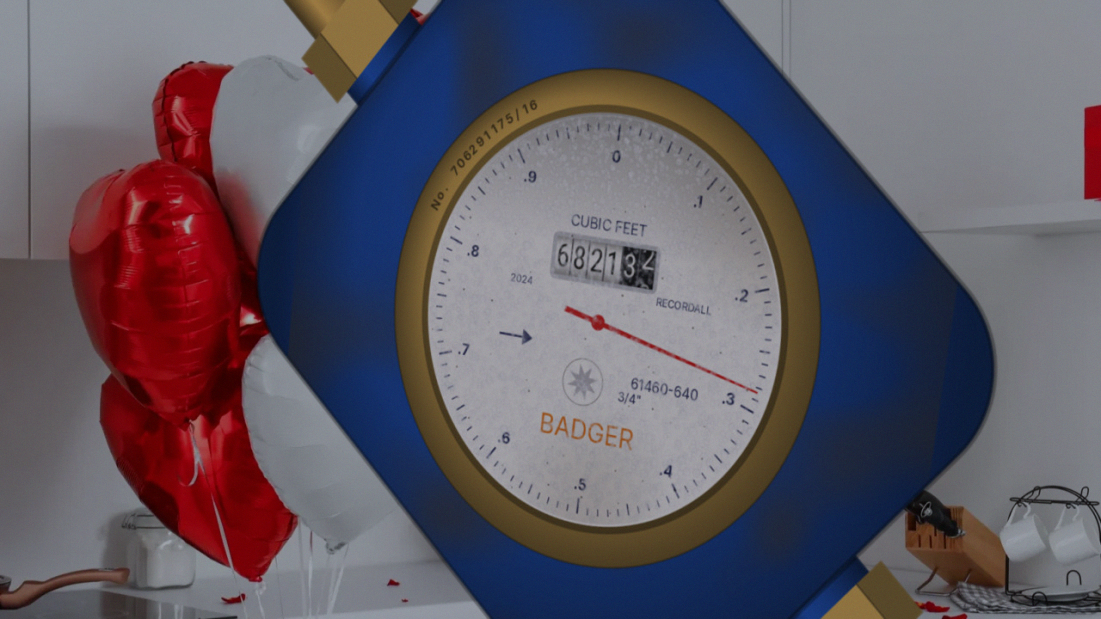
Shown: 682132.28 ft³
